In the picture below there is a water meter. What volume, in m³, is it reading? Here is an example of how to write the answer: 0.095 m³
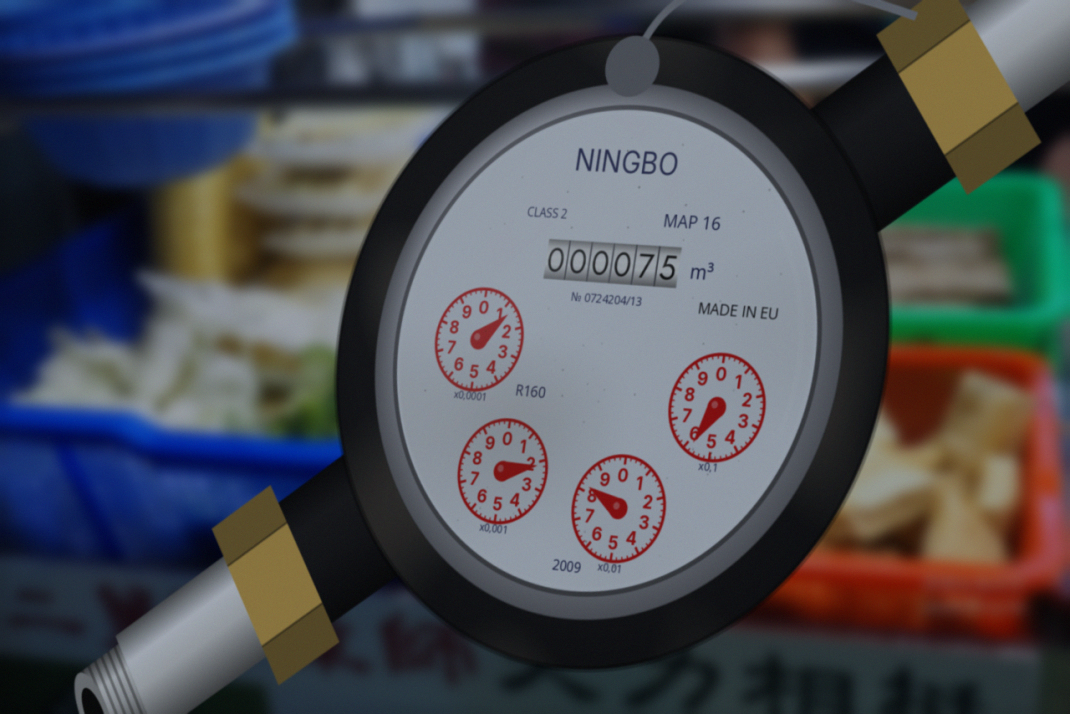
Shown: 75.5821 m³
